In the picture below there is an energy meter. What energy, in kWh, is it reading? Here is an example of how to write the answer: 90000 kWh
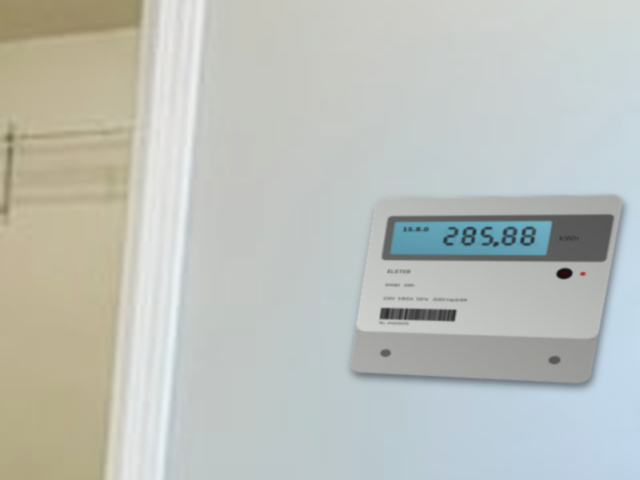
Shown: 285.88 kWh
